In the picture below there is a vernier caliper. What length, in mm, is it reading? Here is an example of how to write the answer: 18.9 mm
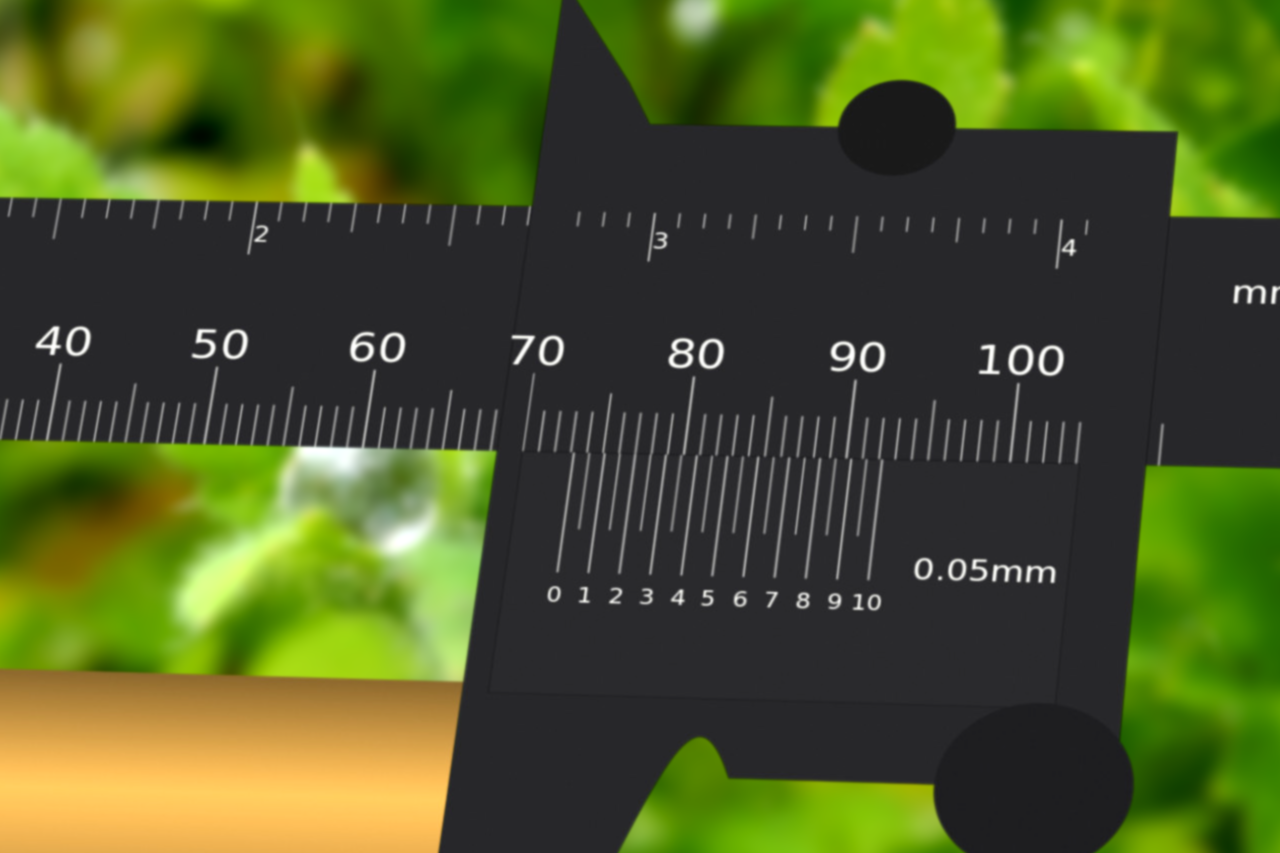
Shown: 73.2 mm
